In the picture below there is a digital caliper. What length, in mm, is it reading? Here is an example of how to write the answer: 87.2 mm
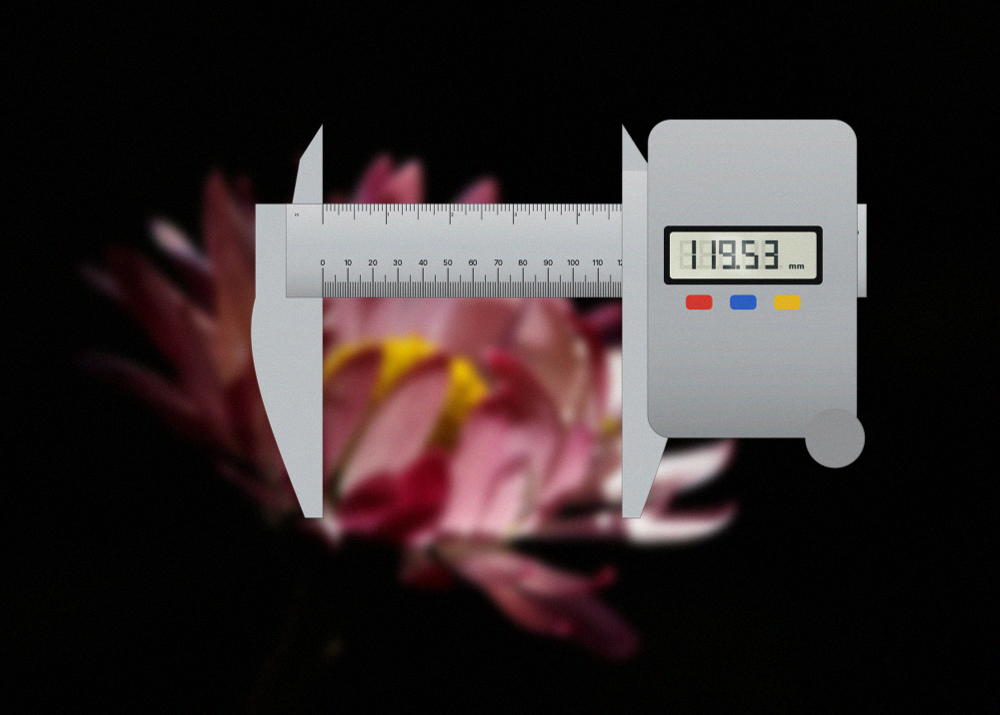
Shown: 119.53 mm
